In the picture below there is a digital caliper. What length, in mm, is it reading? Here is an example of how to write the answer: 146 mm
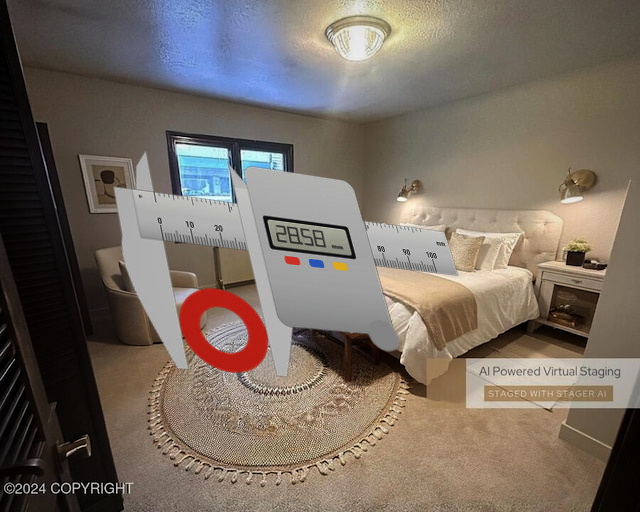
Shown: 28.58 mm
